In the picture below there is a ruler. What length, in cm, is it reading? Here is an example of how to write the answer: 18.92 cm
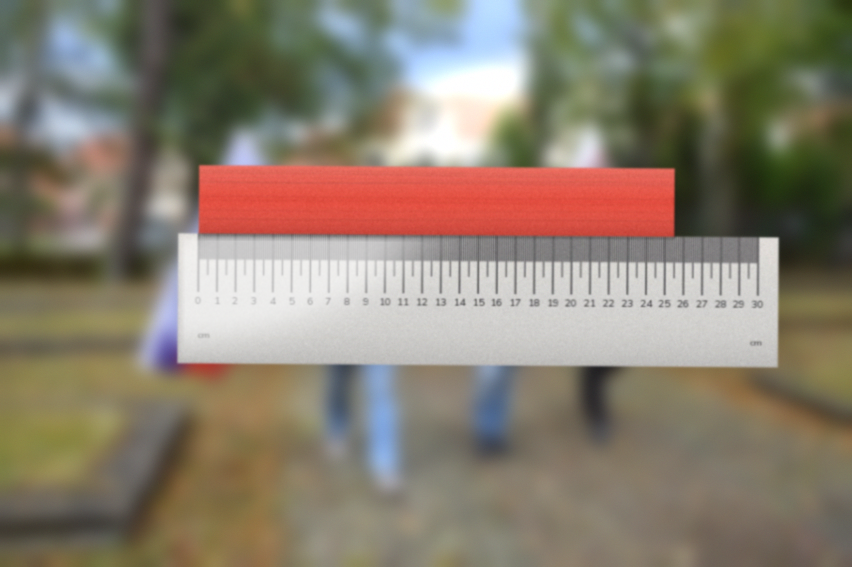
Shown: 25.5 cm
